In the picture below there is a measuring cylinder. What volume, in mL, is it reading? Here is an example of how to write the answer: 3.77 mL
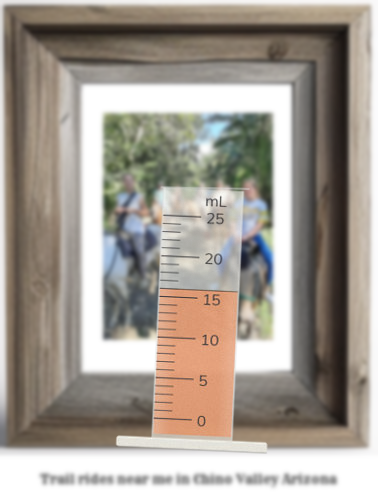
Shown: 16 mL
